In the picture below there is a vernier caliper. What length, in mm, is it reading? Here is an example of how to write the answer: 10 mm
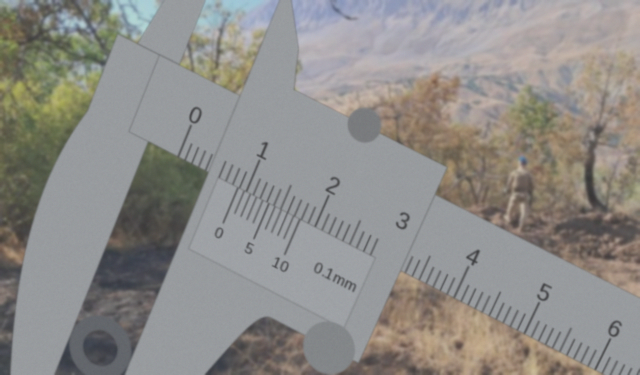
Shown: 8.8 mm
